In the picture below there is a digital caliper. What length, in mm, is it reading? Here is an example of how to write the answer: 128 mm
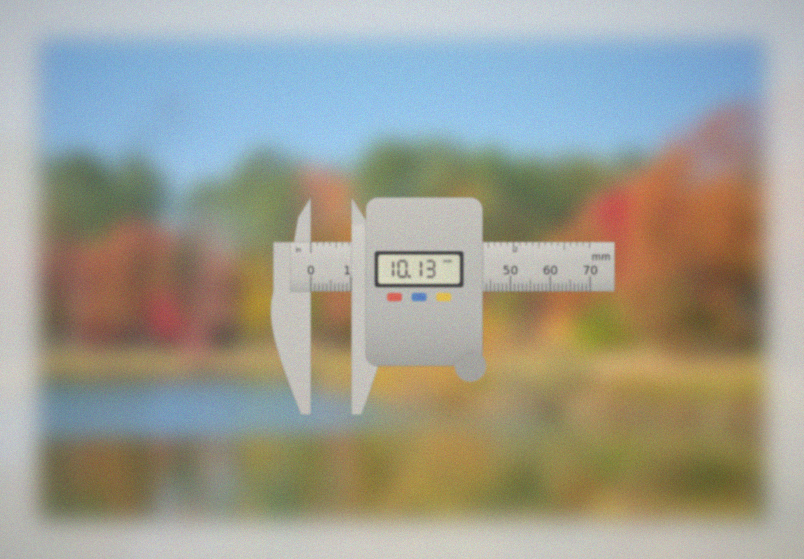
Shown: 10.13 mm
